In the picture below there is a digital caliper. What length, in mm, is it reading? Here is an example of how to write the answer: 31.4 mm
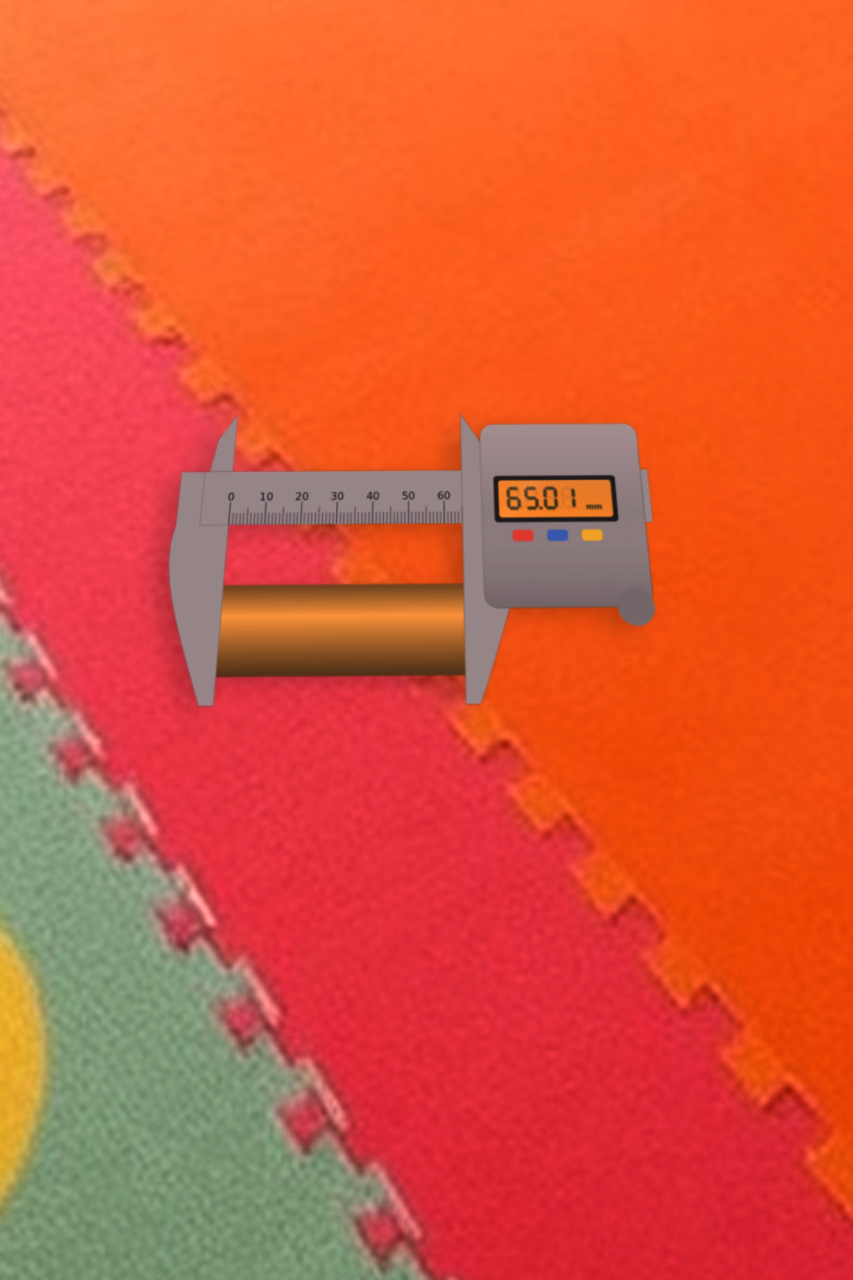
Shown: 65.01 mm
